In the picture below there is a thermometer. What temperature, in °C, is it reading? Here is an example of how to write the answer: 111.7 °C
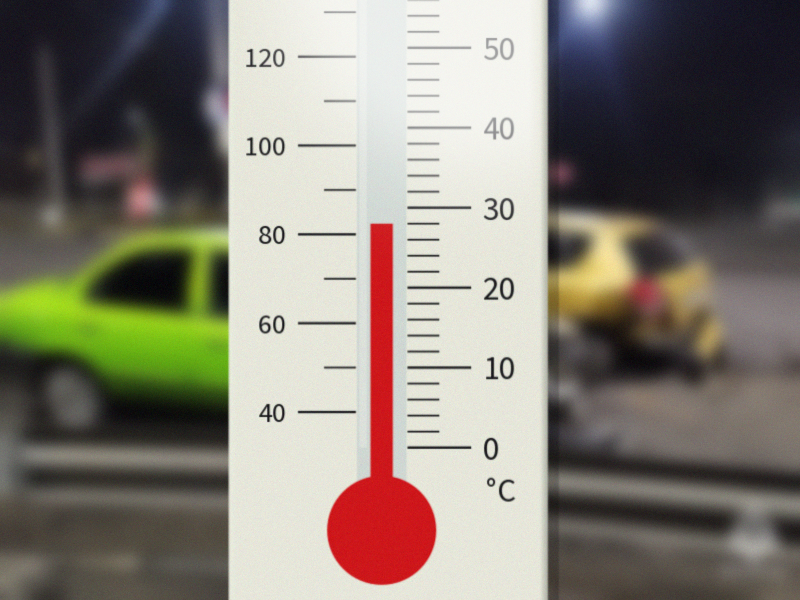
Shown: 28 °C
